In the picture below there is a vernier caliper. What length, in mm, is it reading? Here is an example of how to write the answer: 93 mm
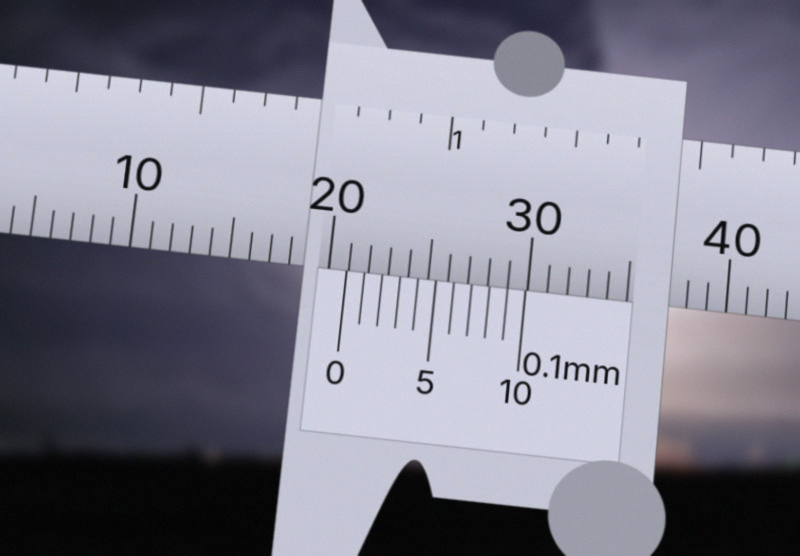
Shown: 20.9 mm
